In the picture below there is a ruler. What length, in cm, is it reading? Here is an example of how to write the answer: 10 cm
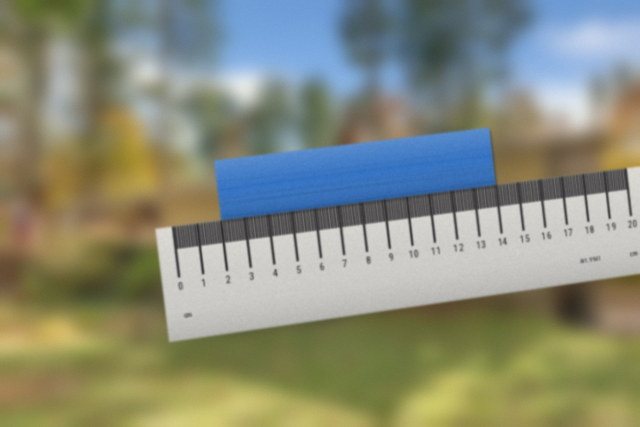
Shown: 12 cm
